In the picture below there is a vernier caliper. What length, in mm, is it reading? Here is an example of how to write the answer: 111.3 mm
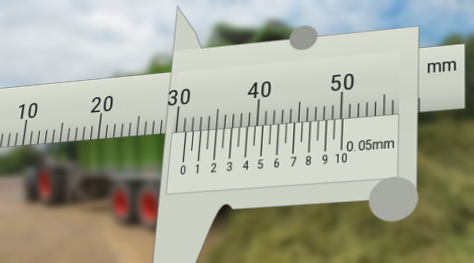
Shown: 31.2 mm
